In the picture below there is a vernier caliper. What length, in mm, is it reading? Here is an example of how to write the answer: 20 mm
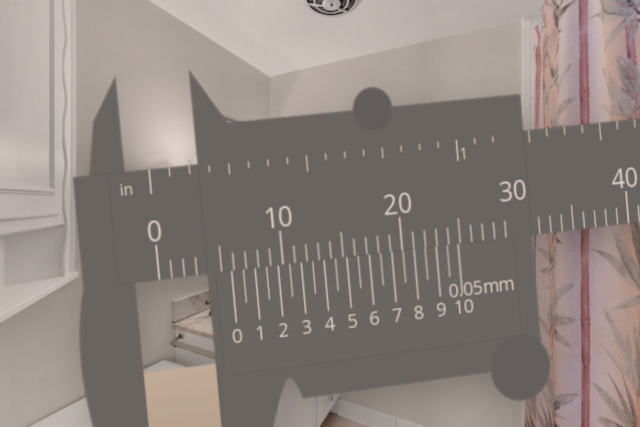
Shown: 5.8 mm
